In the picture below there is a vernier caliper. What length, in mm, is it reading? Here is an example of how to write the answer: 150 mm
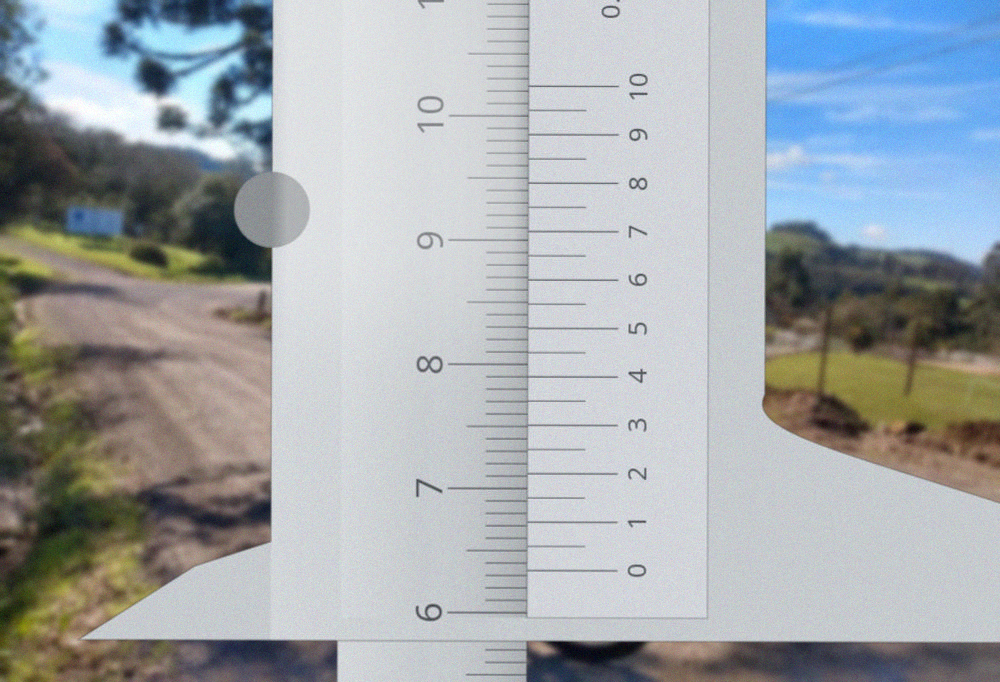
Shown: 63.4 mm
